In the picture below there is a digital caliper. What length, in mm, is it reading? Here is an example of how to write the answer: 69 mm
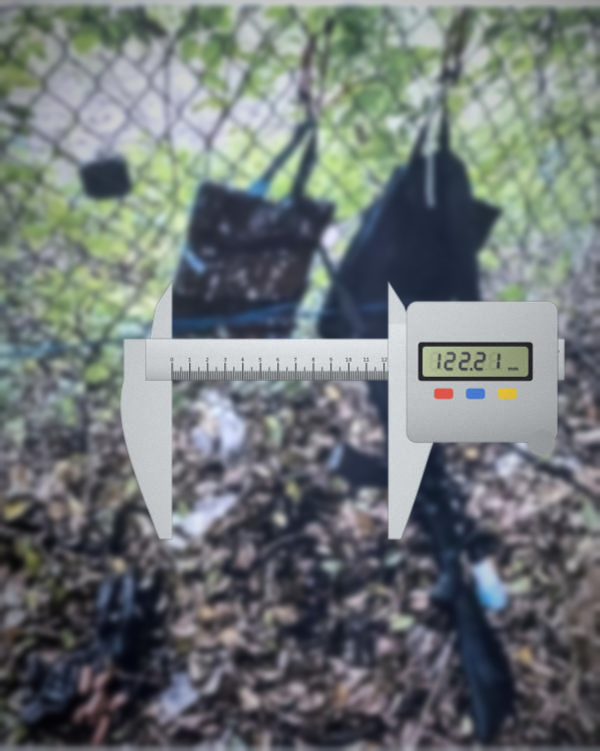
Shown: 122.21 mm
